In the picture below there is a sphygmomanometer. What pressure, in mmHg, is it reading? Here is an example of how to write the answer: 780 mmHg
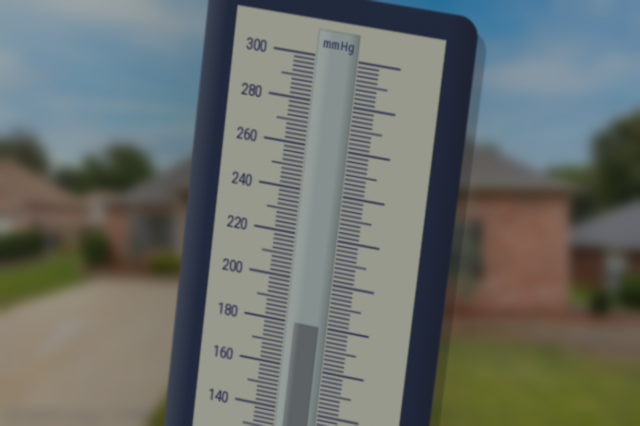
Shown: 180 mmHg
